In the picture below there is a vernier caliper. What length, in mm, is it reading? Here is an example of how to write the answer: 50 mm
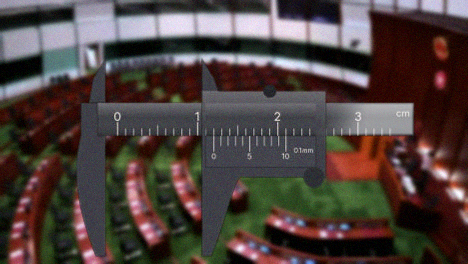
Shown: 12.0 mm
